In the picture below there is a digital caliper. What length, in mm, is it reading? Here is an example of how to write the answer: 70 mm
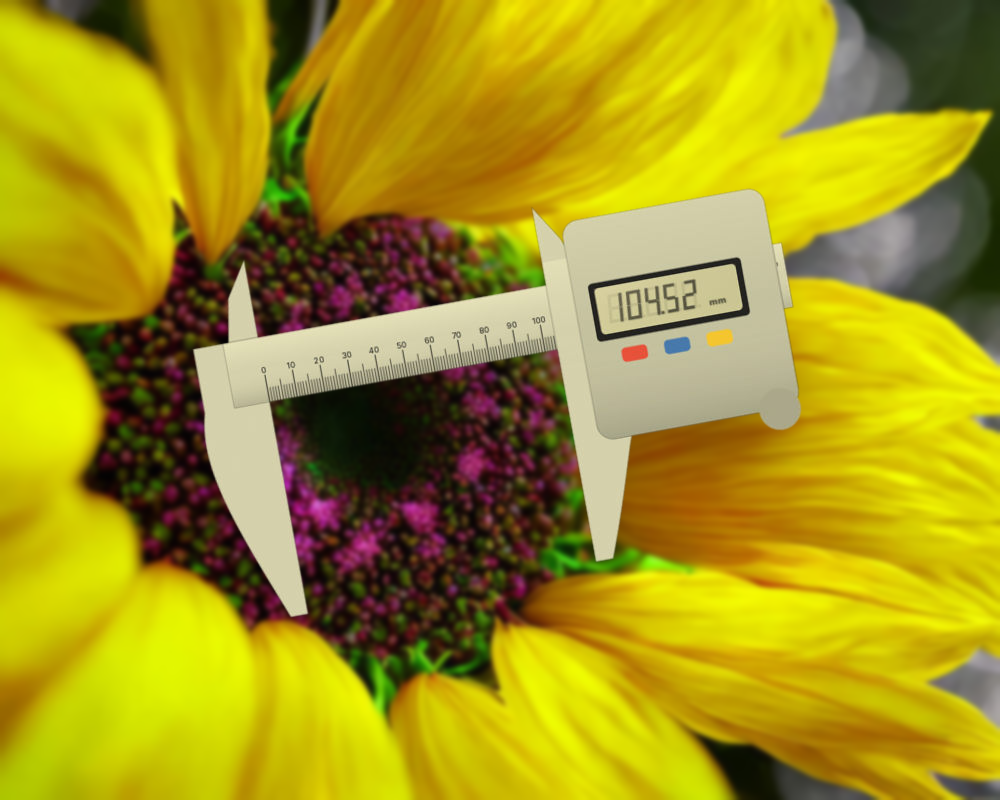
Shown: 104.52 mm
